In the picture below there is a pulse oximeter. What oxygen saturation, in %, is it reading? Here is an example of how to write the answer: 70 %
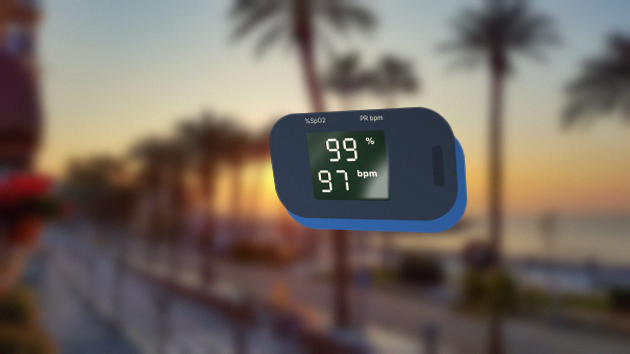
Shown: 99 %
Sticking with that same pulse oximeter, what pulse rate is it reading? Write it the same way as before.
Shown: 97 bpm
